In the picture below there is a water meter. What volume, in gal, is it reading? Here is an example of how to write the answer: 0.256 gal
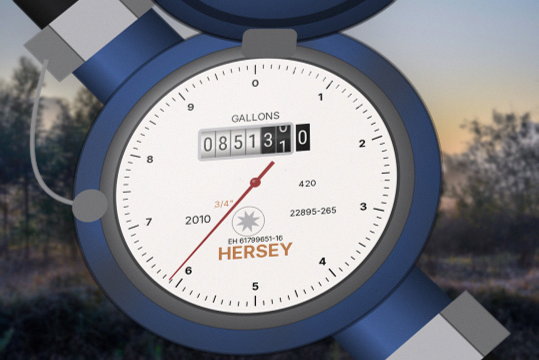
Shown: 851306.1 gal
